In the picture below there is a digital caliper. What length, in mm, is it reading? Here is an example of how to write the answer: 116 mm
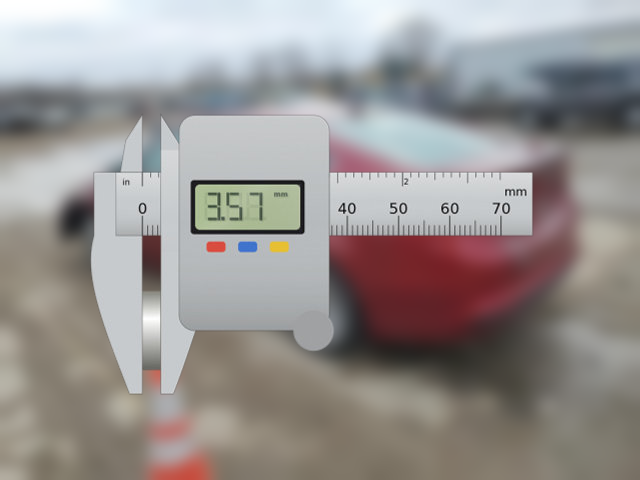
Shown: 3.57 mm
